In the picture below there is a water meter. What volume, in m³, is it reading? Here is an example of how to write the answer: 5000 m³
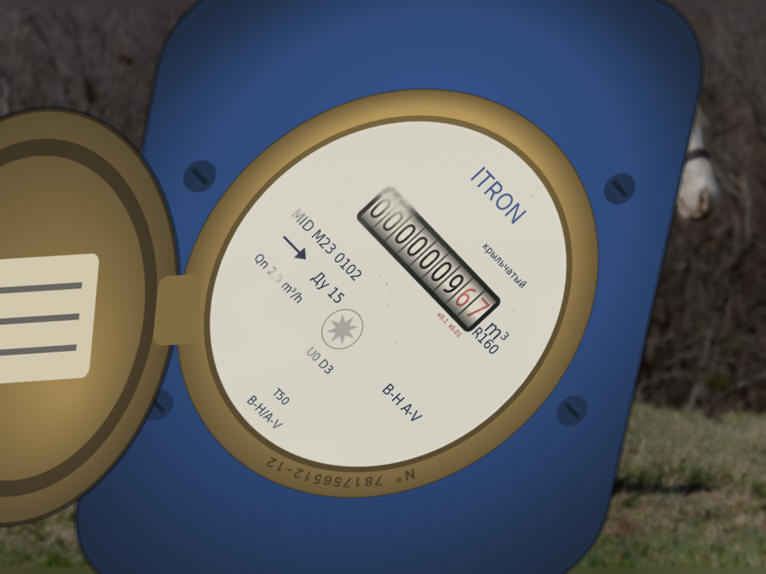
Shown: 9.67 m³
